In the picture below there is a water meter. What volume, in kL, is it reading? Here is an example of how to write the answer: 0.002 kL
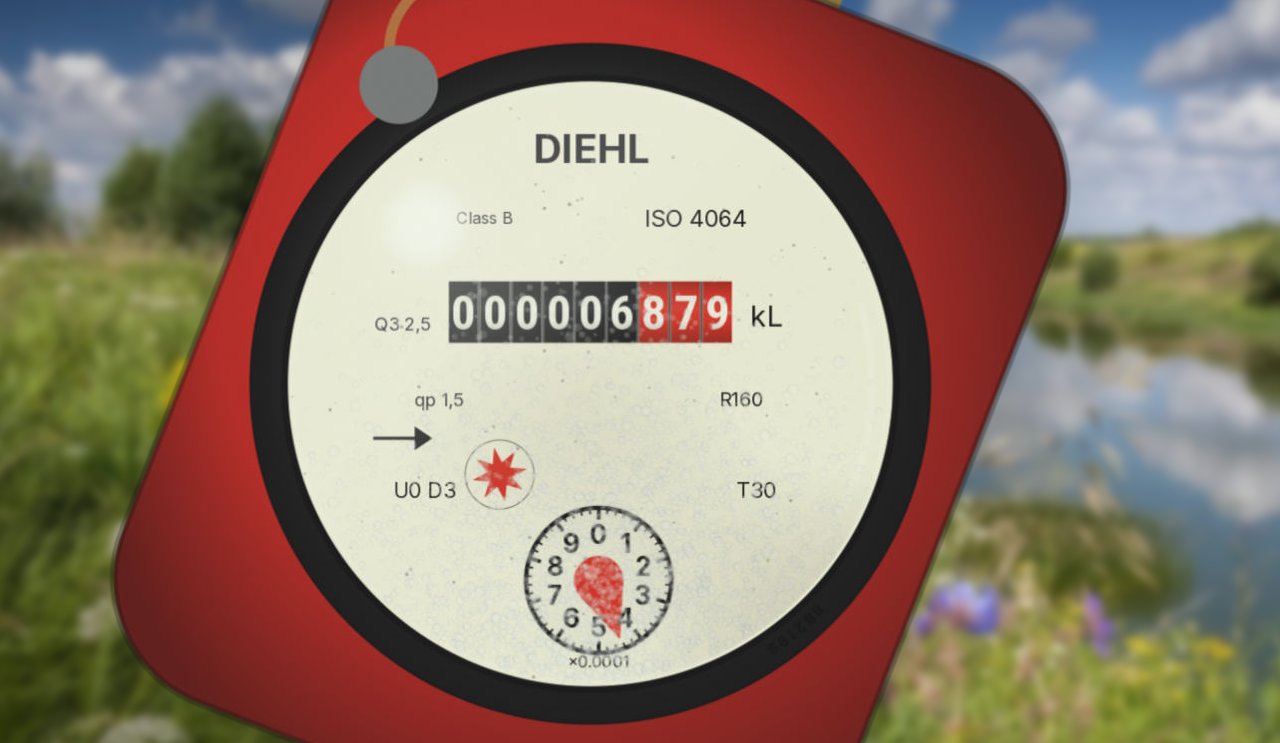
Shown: 6.8794 kL
